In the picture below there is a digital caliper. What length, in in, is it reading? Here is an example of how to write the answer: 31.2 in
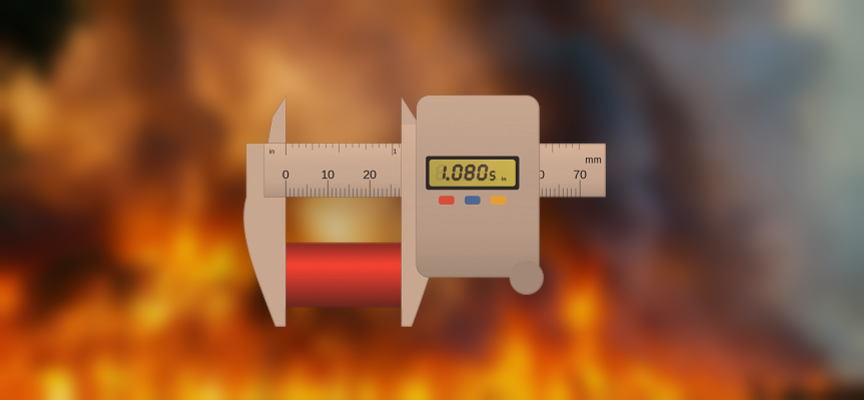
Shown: 1.0805 in
